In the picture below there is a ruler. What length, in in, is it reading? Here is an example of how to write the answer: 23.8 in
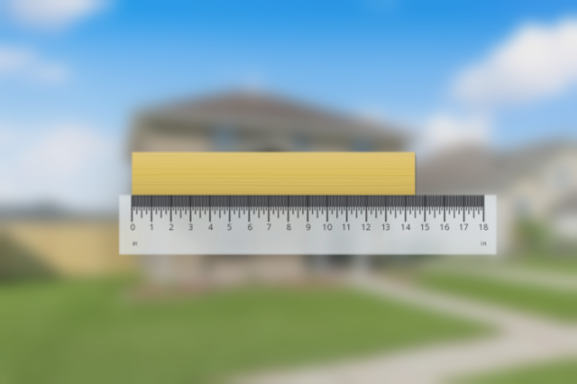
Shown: 14.5 in
